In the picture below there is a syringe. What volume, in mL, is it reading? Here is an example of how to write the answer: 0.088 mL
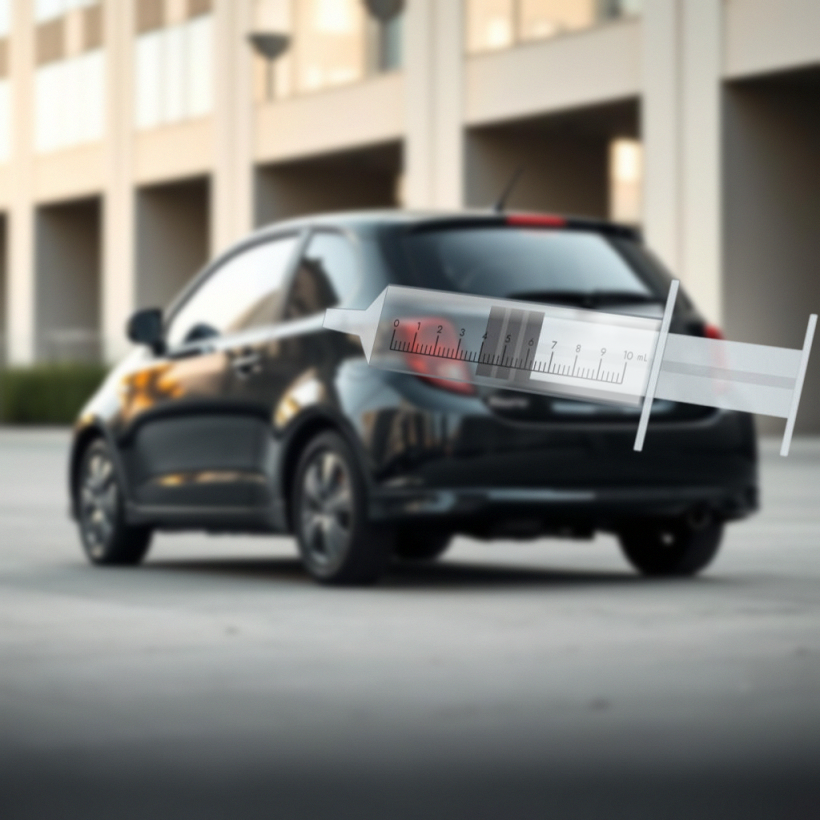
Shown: 4 mL
